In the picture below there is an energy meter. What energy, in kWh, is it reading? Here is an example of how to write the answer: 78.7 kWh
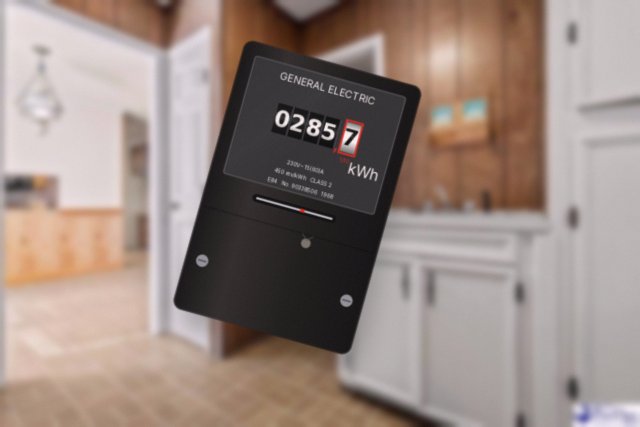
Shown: 285.7 kWh
